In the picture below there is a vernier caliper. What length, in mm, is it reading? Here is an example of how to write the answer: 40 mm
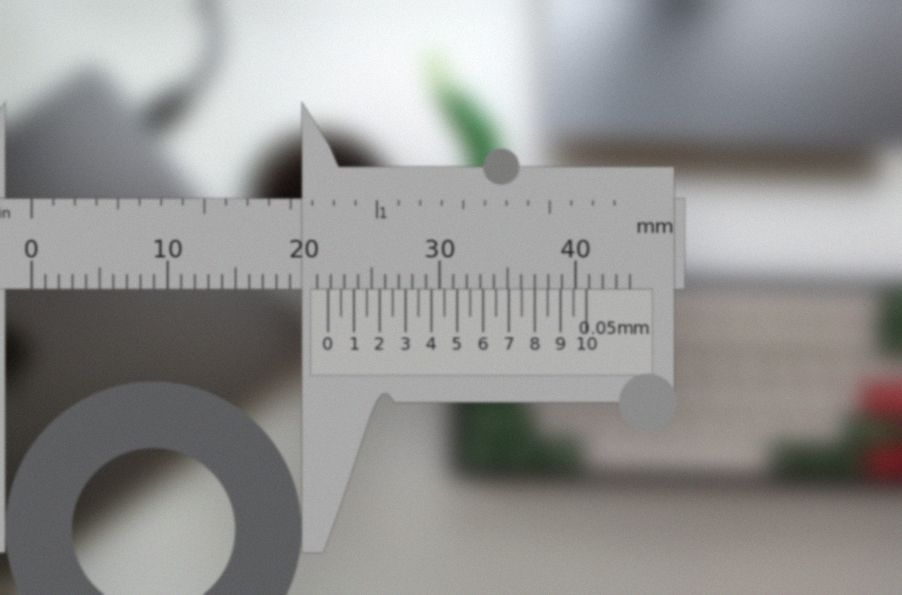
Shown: 21.8 mm
